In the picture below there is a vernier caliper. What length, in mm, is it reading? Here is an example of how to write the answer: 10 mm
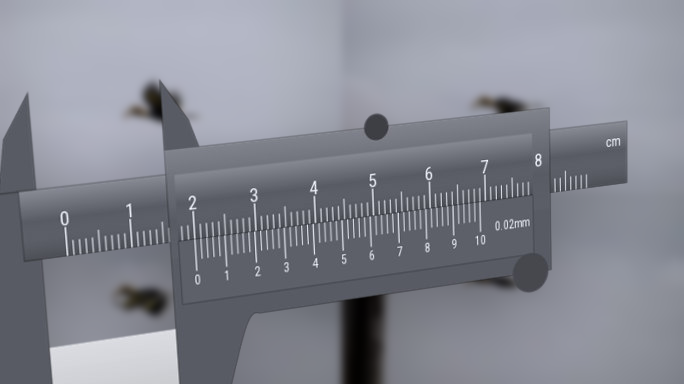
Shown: 20.0 mm
